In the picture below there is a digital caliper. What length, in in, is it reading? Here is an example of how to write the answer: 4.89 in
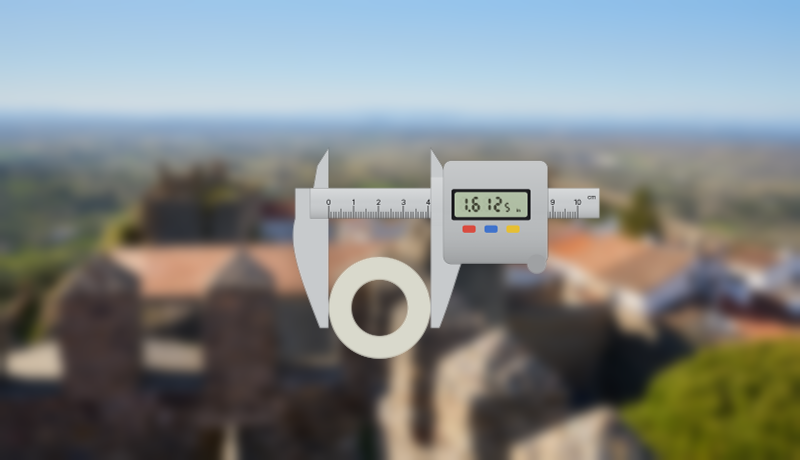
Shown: 1.6125 in
